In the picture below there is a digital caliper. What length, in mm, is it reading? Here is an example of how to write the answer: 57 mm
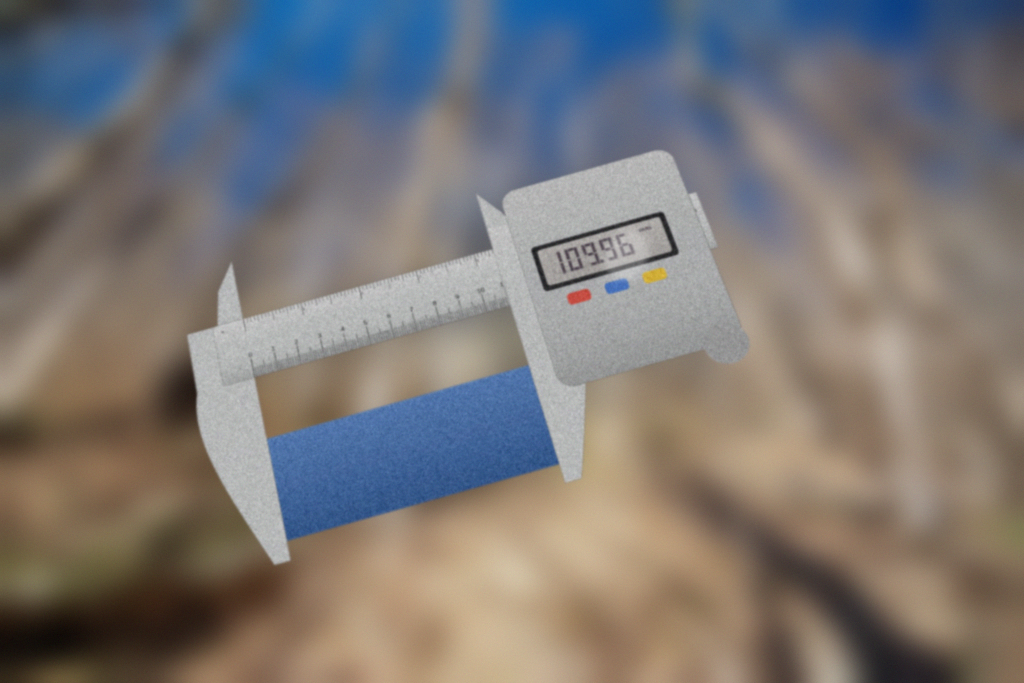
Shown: 109.96 mm
